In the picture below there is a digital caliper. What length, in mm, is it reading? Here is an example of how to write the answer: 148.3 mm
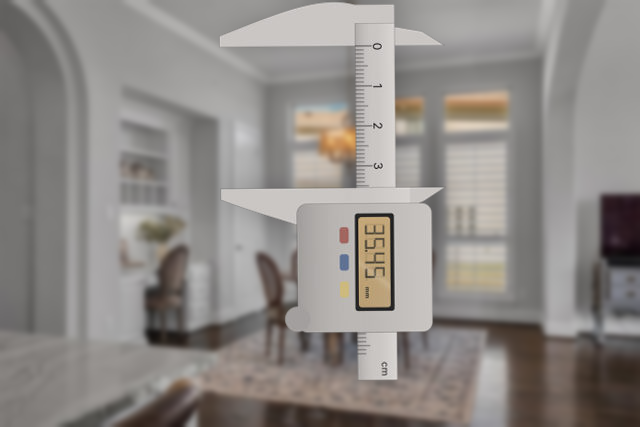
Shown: 35.45 mm
